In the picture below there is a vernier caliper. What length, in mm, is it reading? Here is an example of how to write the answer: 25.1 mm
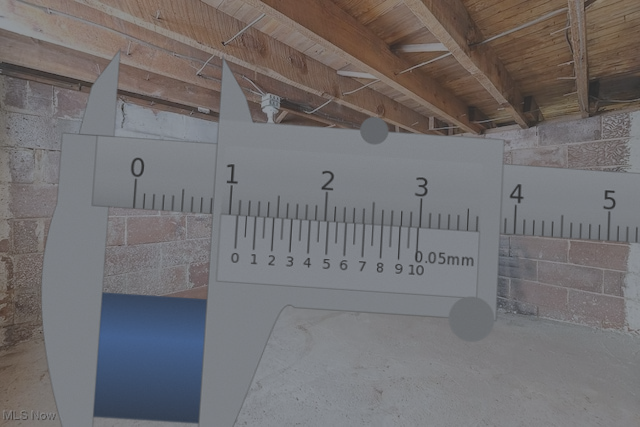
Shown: 10.8 mm
